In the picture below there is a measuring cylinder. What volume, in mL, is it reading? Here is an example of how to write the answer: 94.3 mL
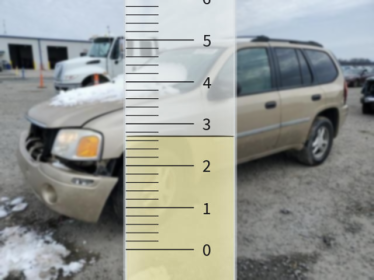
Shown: 2.7 mL
